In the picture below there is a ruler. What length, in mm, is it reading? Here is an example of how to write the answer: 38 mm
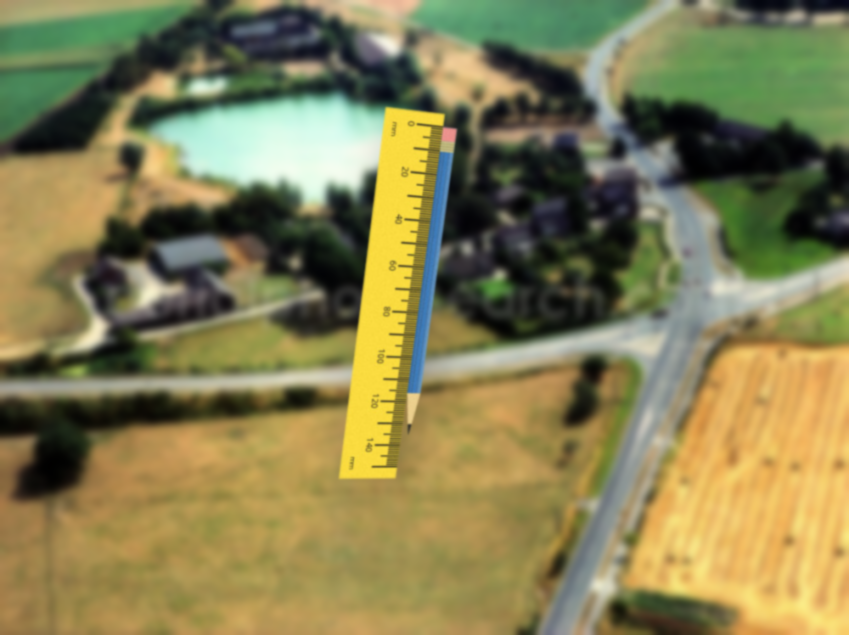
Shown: 135 mm
